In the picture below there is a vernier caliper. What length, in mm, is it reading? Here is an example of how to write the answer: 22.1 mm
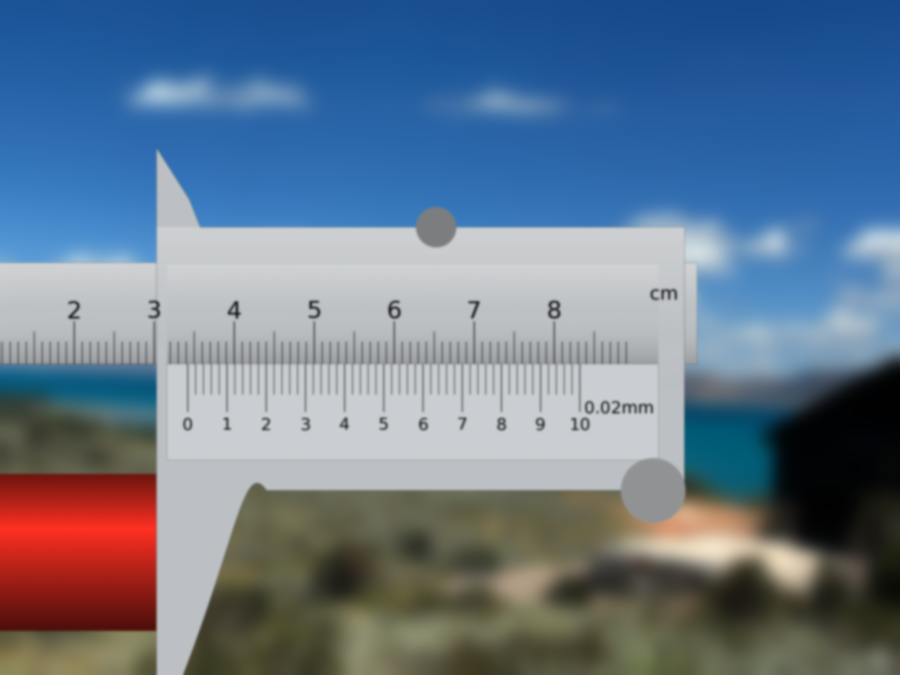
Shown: 34.2 mm
